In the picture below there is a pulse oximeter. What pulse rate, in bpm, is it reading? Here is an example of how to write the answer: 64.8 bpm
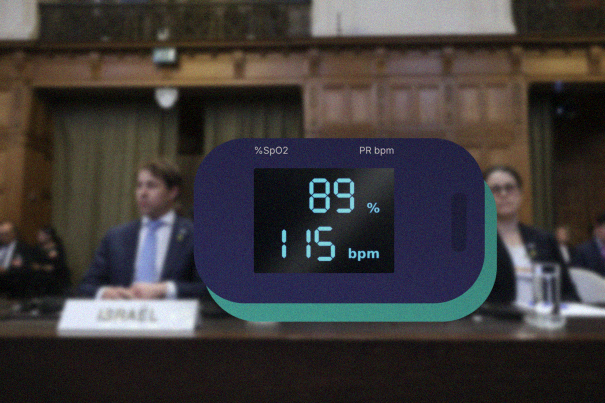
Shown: 115 bpm
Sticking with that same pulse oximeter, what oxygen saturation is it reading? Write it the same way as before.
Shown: 89 %
